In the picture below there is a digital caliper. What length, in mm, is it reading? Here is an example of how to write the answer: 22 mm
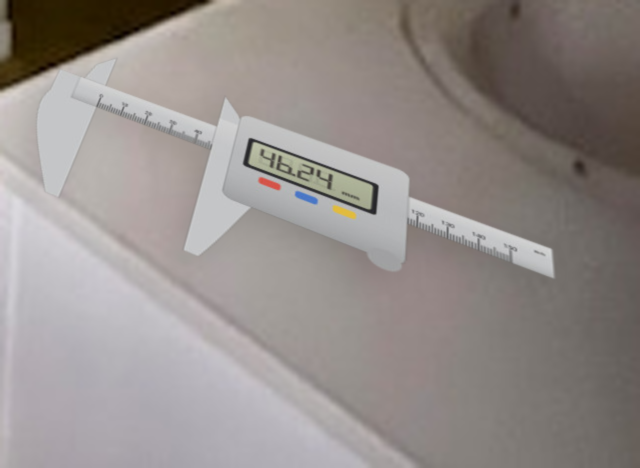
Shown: 46.24 mm
